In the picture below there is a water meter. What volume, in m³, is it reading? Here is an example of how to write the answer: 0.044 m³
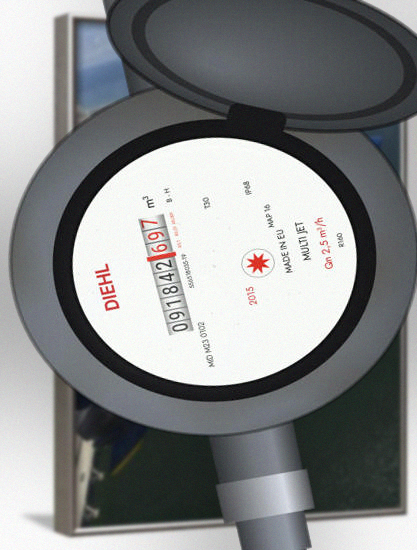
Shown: 91842.697 m³
